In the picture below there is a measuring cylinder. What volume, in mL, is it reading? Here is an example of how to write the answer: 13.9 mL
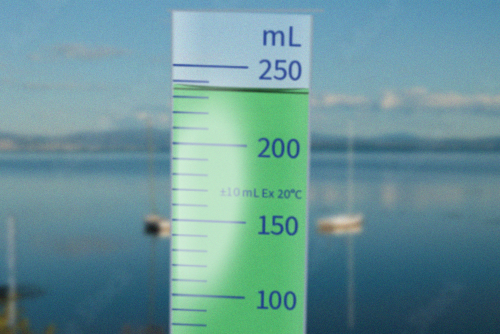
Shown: 235 mL
